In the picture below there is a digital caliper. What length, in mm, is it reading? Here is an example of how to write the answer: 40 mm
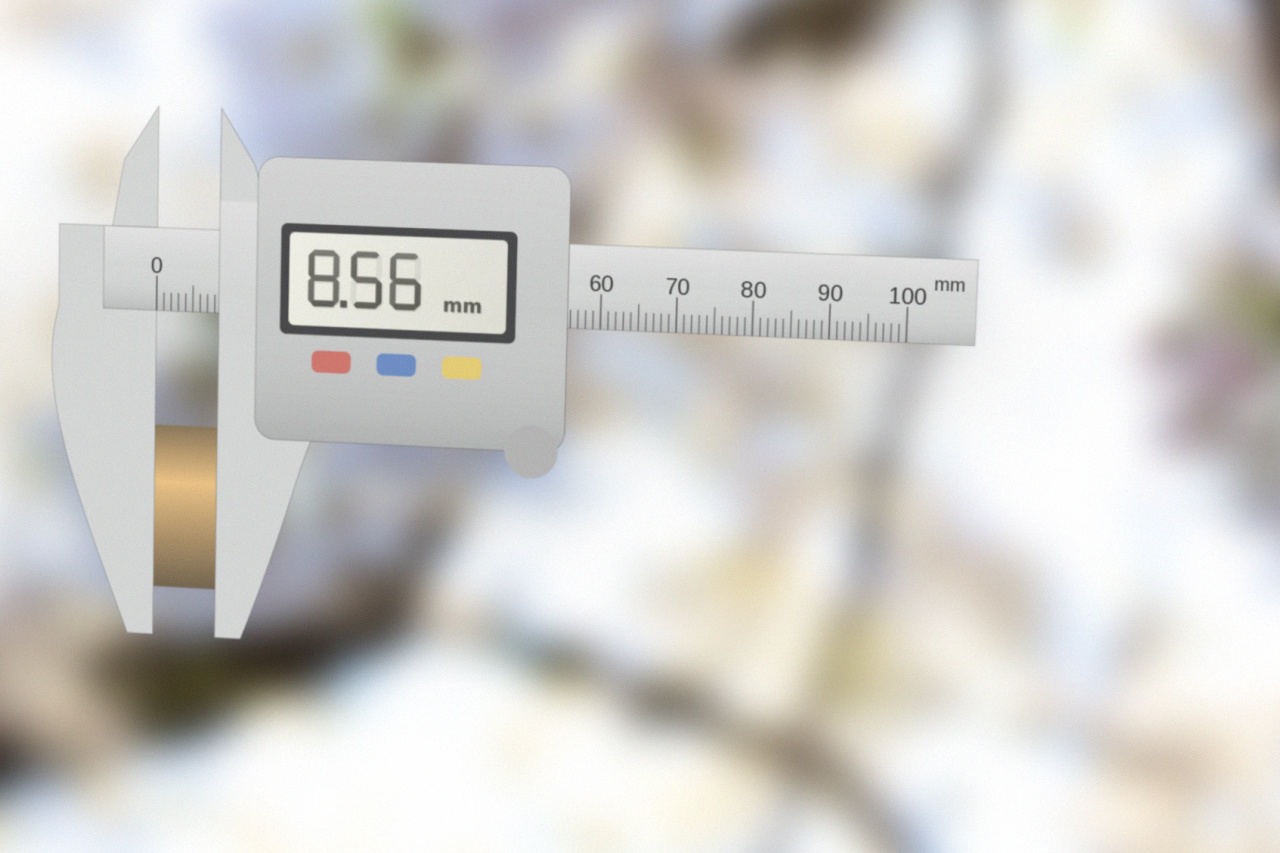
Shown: 8.56 mm
